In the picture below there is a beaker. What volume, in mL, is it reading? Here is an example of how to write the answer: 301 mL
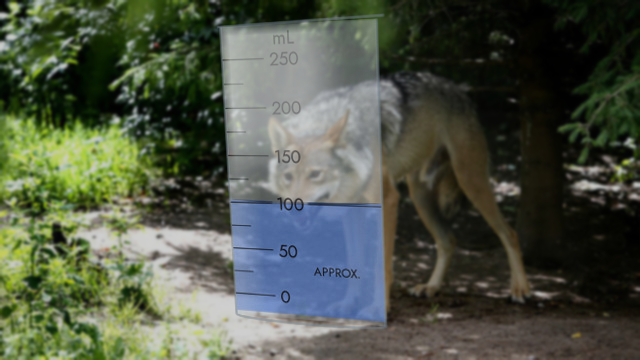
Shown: 100 mL
